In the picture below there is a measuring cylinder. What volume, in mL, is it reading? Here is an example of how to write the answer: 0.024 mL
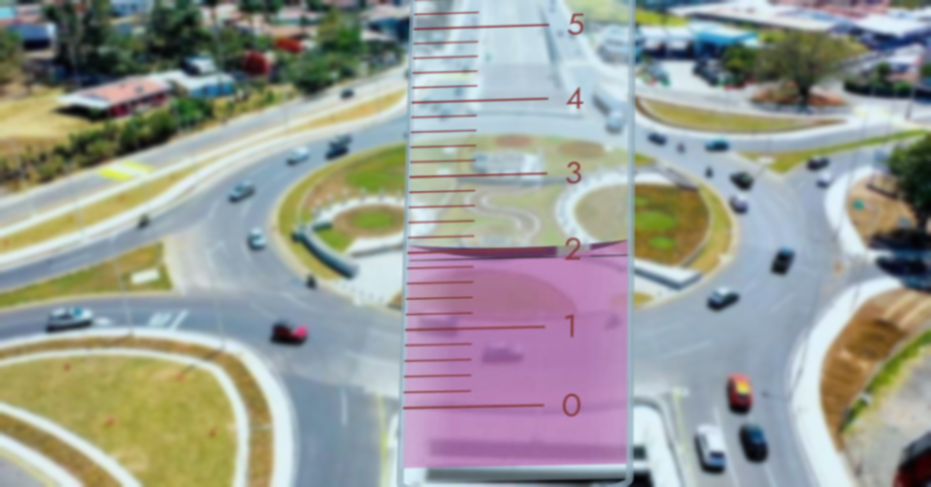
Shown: 1.9 mL
